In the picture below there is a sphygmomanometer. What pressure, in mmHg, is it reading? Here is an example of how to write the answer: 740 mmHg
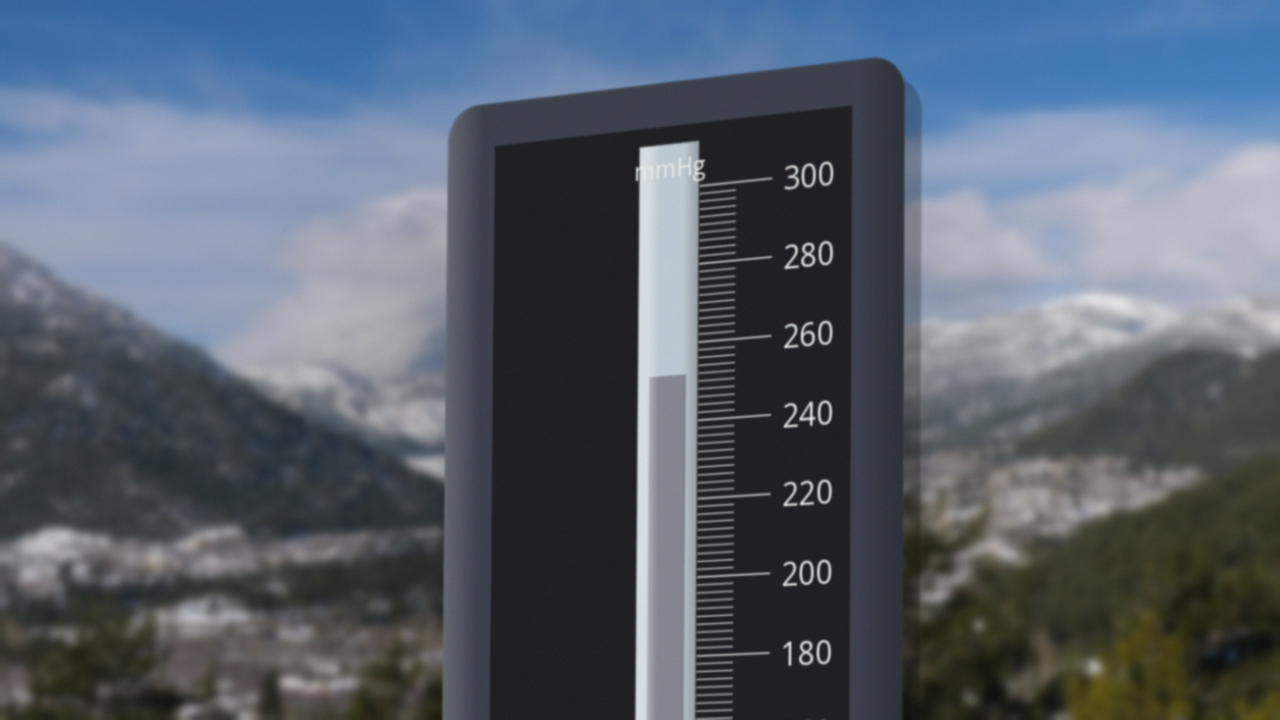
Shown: 252 mmHg
